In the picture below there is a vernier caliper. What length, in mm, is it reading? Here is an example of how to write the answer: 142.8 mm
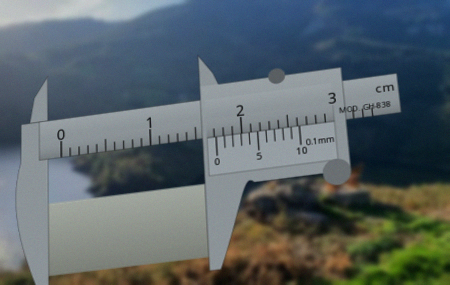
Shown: 17.2 mm
